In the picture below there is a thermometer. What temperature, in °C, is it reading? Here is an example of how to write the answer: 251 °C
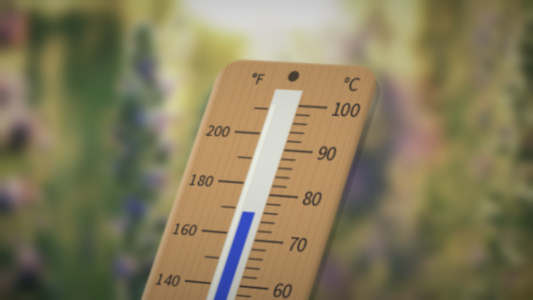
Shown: 76 °C
